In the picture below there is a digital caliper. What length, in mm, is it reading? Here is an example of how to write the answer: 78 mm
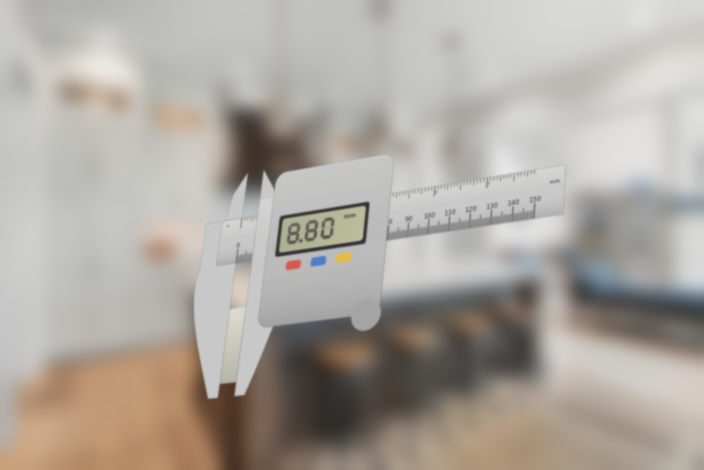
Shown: 8.80 mm
